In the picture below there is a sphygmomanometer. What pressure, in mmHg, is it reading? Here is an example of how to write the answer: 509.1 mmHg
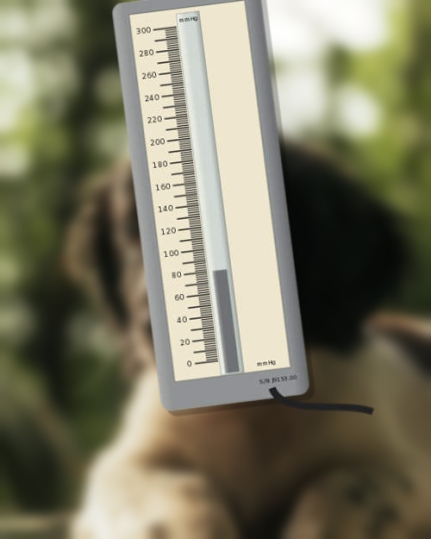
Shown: 80 mmHg
